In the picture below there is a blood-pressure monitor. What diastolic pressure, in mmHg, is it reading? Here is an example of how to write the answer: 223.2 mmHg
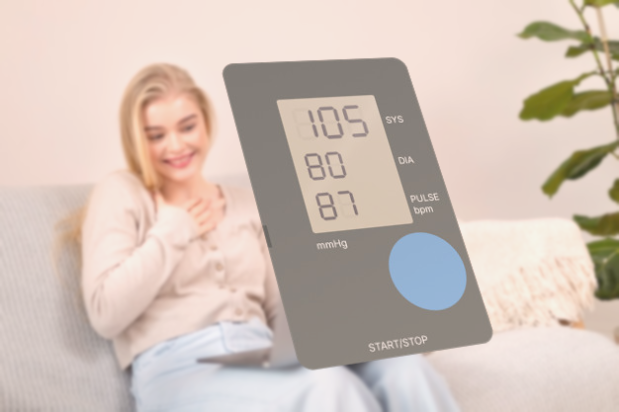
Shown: 80 mmHg
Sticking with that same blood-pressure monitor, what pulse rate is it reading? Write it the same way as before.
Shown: 87 bpm
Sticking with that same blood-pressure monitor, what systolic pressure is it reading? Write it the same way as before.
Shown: 105 mmHg
